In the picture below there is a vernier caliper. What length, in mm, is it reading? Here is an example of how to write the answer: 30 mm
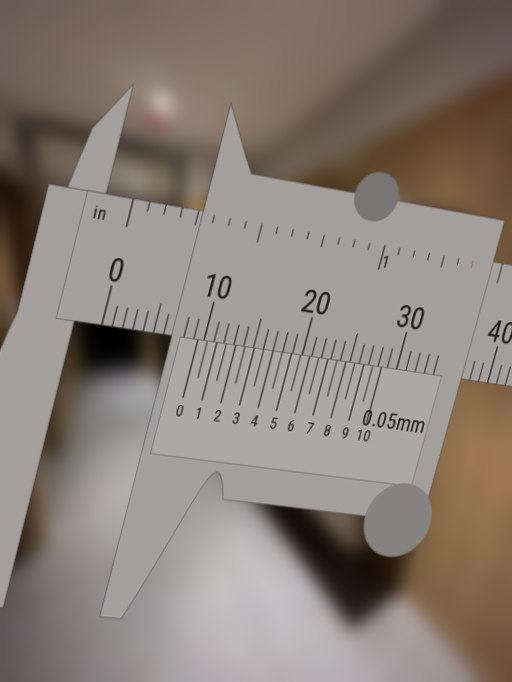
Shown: 9.4 mm
